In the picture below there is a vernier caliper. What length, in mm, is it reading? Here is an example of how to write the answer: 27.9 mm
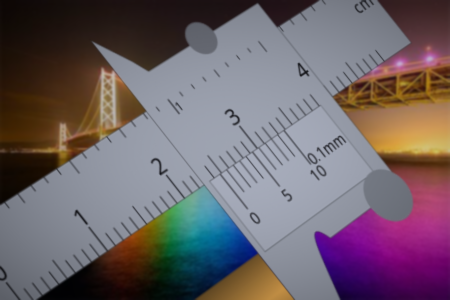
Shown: 24.8 mm
